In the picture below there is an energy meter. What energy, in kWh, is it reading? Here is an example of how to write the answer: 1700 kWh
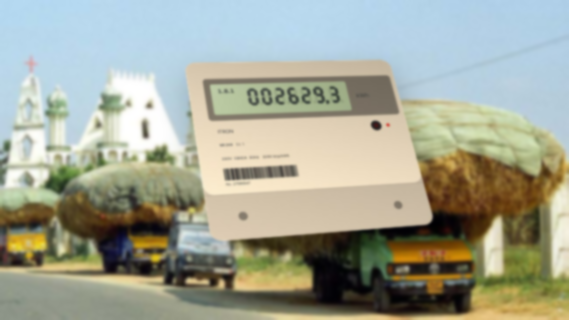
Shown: 2629.3 kWh
